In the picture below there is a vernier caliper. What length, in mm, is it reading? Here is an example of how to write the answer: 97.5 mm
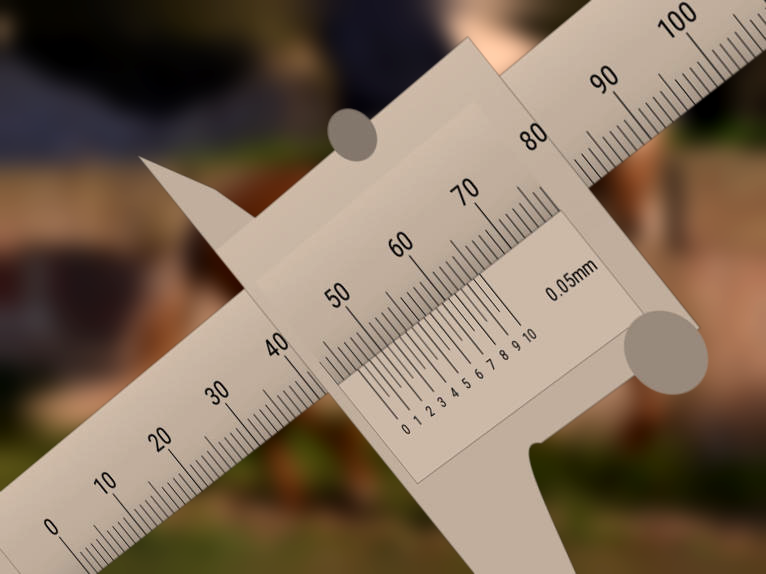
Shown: 46.2 mm
